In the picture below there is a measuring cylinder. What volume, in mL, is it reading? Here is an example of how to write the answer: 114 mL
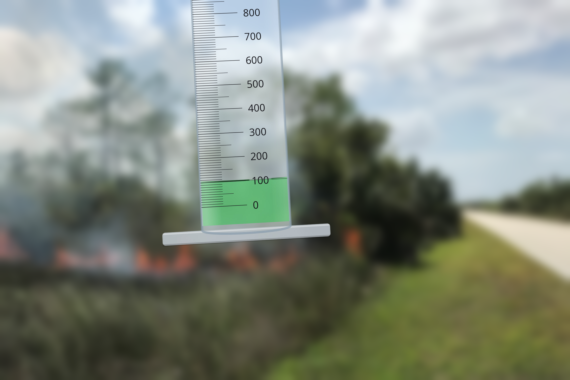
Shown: 100 mL
